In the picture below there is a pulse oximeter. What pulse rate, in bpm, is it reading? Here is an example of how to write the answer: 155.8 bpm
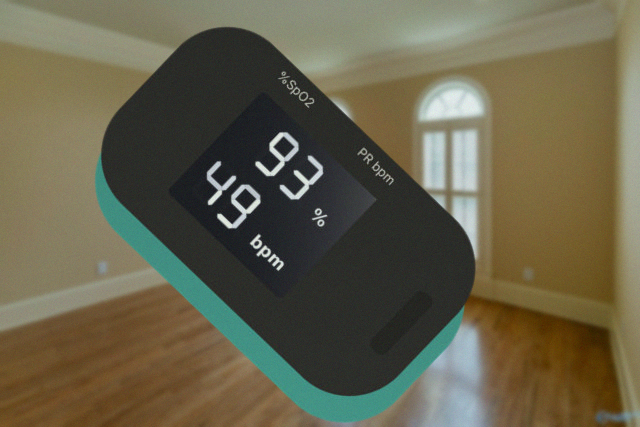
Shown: 49 bpm
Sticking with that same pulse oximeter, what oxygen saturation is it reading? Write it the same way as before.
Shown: 93 %
